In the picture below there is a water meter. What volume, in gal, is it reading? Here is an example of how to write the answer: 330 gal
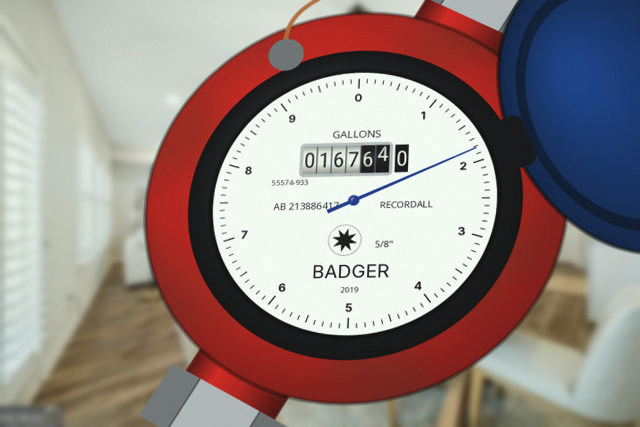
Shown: 167641.8 gal
